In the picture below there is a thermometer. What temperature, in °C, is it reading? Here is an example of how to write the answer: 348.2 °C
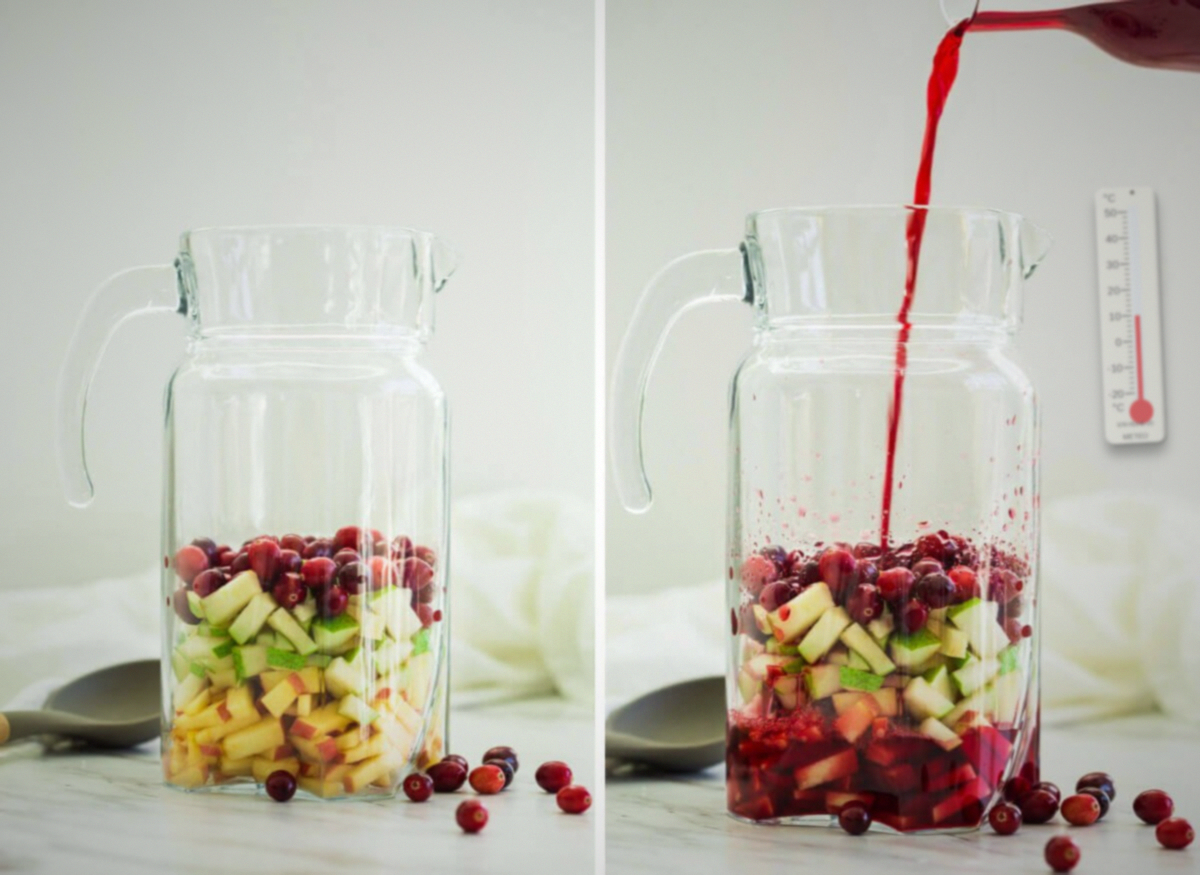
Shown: 10 °C
